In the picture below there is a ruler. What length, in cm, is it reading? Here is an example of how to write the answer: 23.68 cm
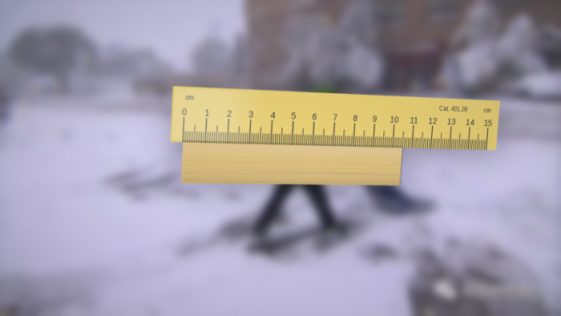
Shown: 10.5 cm
